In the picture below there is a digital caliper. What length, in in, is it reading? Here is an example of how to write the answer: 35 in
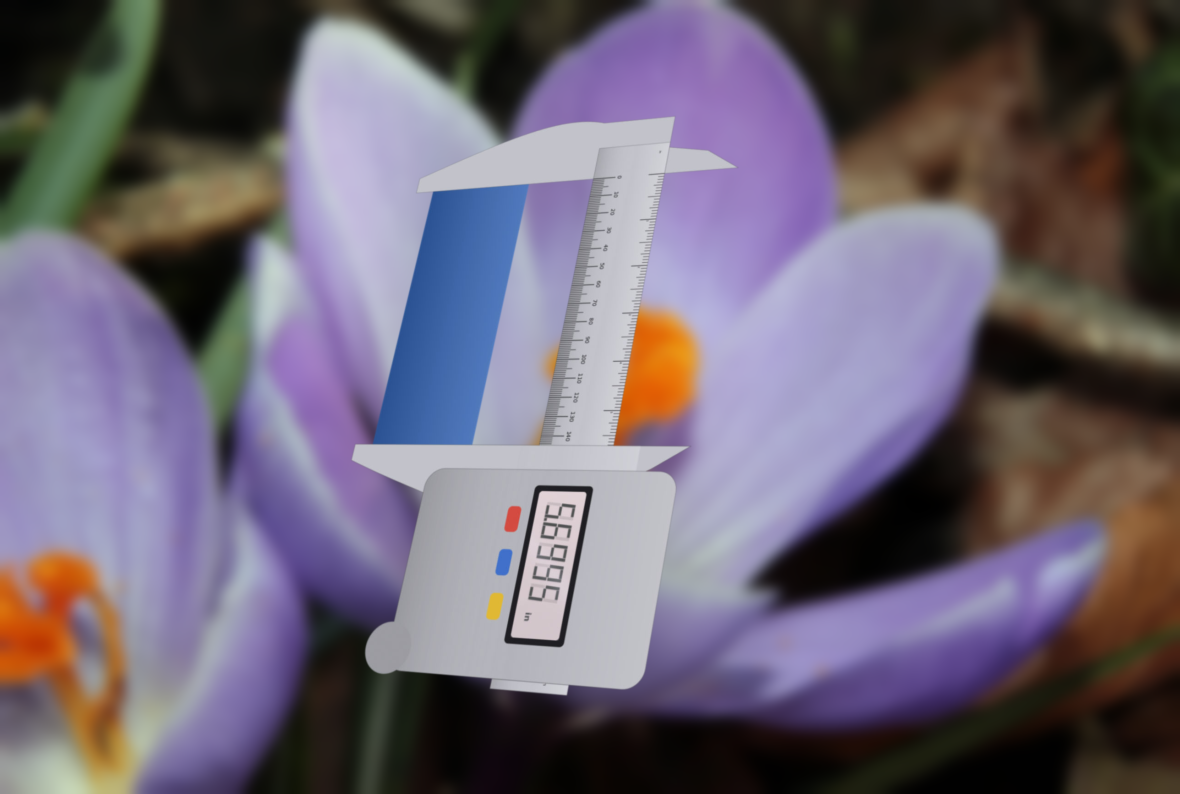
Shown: 5.6995 in
